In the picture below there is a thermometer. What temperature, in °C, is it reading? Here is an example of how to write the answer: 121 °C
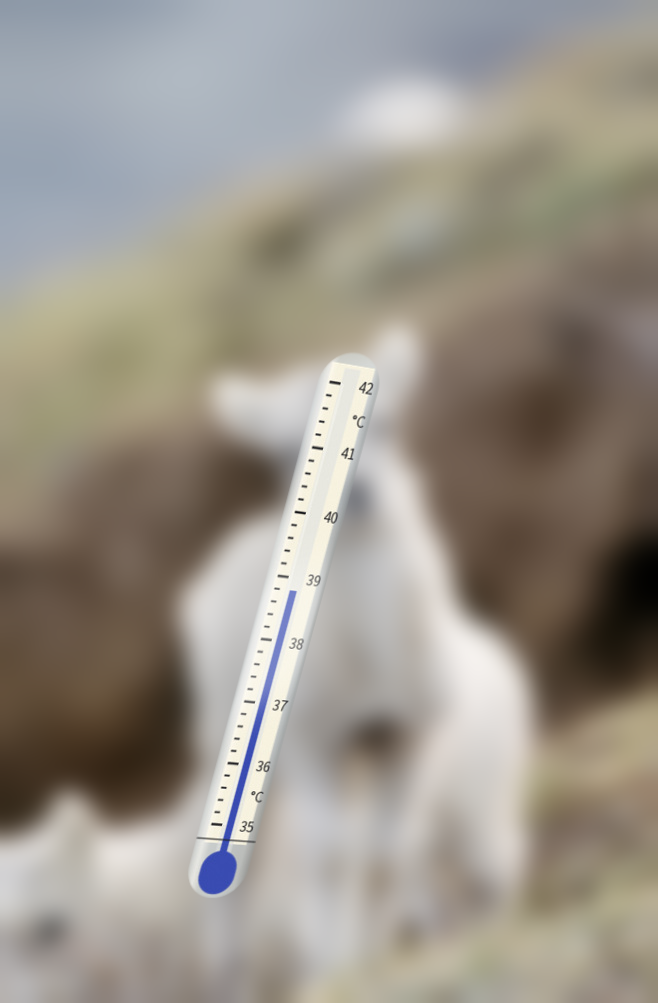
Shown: 38.8 °C
